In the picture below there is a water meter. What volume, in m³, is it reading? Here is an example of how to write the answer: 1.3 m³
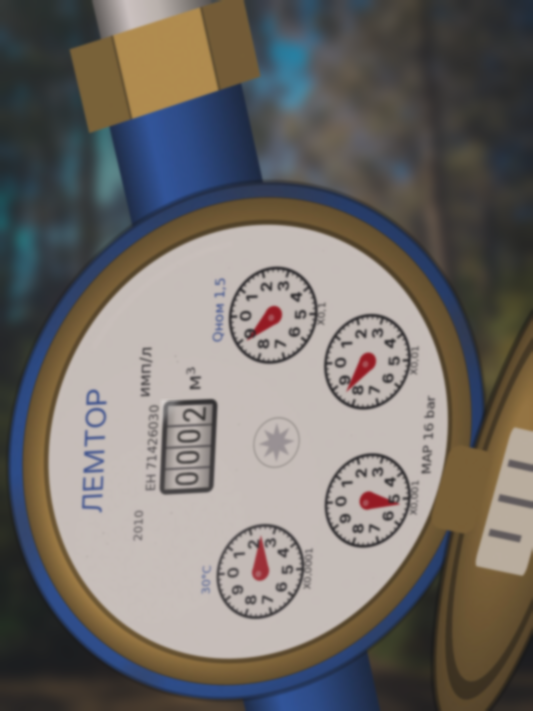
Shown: 1.8852 m³
